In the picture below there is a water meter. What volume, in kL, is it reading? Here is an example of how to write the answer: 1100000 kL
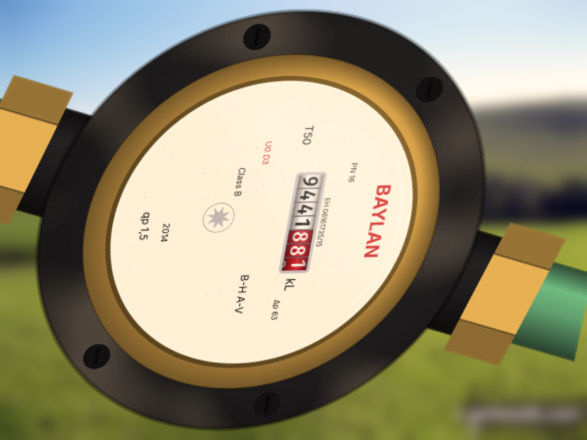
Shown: 9441.881 kL
